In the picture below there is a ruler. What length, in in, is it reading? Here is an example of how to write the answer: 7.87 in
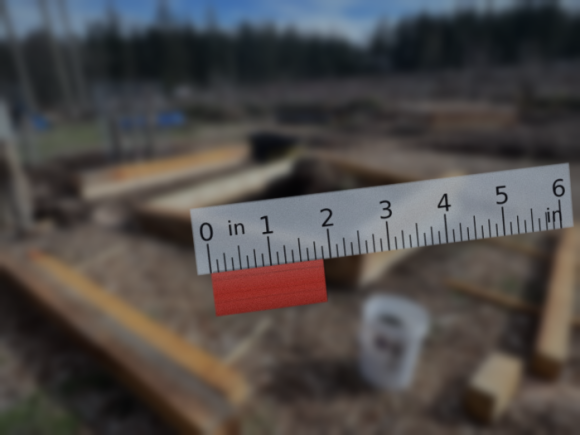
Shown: 1.875 in
